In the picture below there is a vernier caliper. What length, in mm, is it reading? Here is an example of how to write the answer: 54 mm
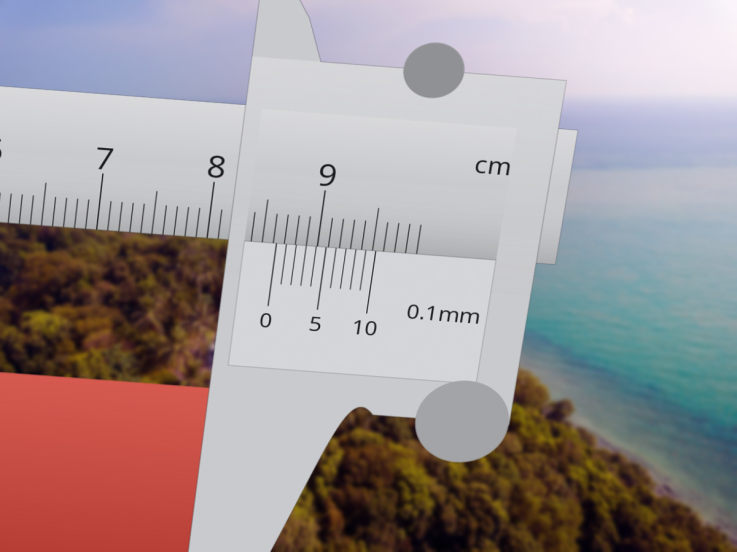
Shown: 86.3 mm
